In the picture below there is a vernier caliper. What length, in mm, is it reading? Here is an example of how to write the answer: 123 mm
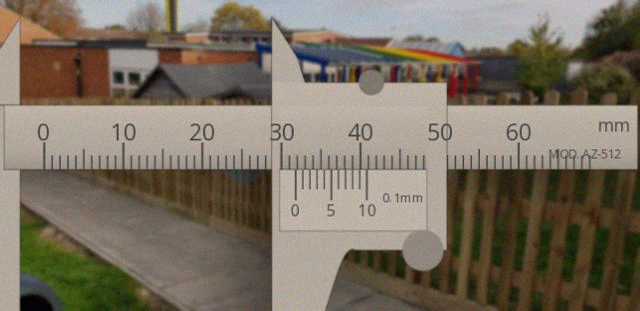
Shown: 31.8 mm
